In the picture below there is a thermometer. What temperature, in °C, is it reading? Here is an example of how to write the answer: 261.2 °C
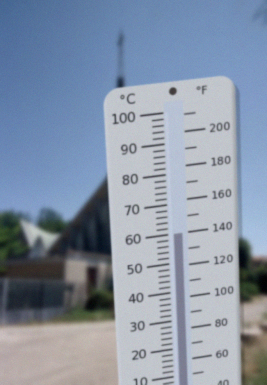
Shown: 60 °C
